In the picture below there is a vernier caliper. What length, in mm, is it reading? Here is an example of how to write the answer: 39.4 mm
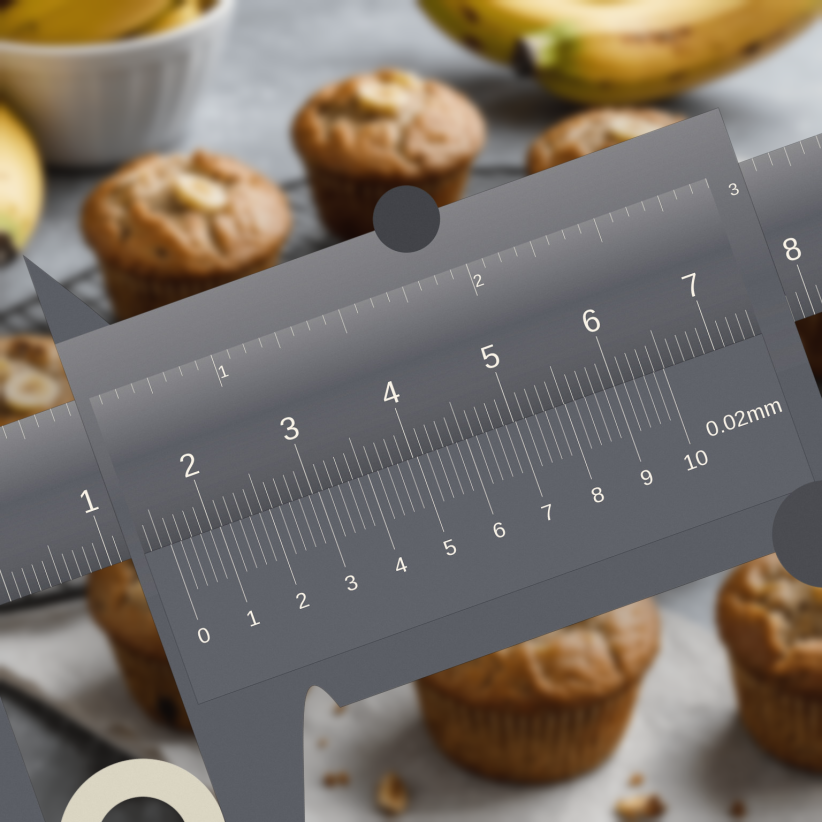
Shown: 15.9 mm
